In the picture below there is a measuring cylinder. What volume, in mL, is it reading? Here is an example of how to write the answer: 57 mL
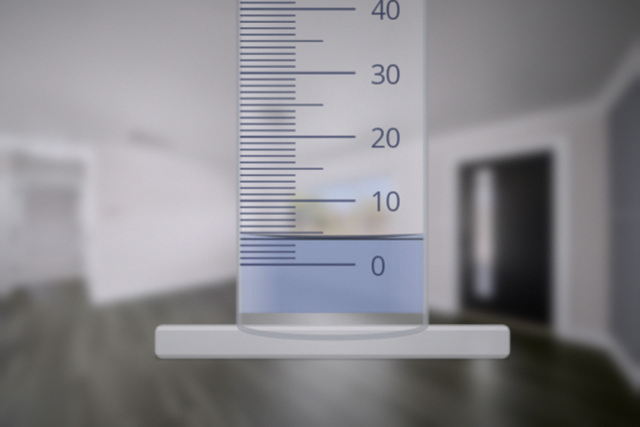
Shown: 4 mL
